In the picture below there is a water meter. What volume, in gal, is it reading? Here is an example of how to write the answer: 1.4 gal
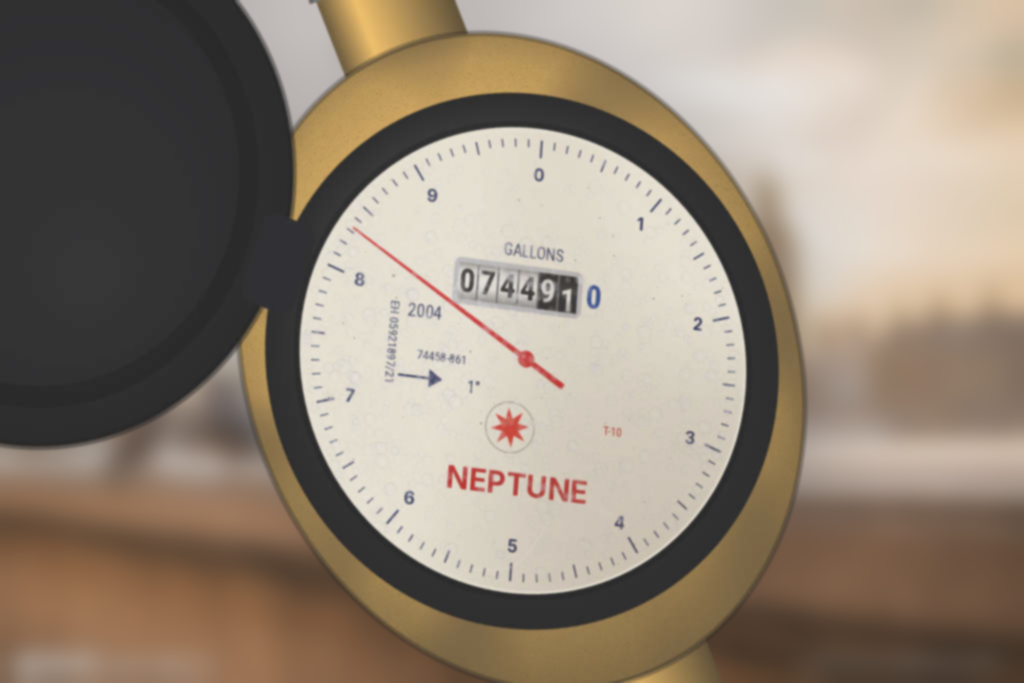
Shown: 744908.3 gal
